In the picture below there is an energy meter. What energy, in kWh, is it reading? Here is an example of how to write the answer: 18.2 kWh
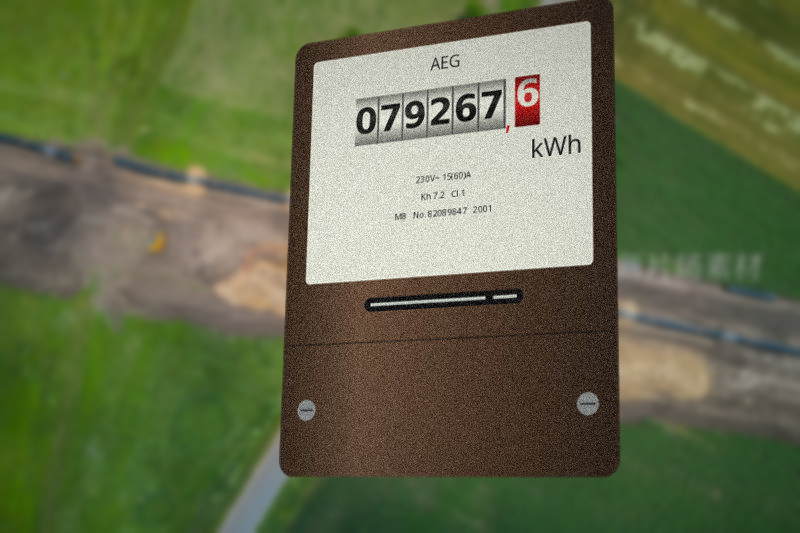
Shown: 79267.6 kWh
